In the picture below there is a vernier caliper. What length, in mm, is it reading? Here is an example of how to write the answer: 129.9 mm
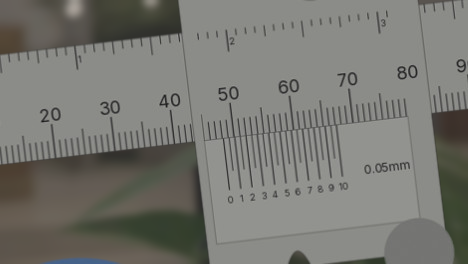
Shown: 48.2 mm
